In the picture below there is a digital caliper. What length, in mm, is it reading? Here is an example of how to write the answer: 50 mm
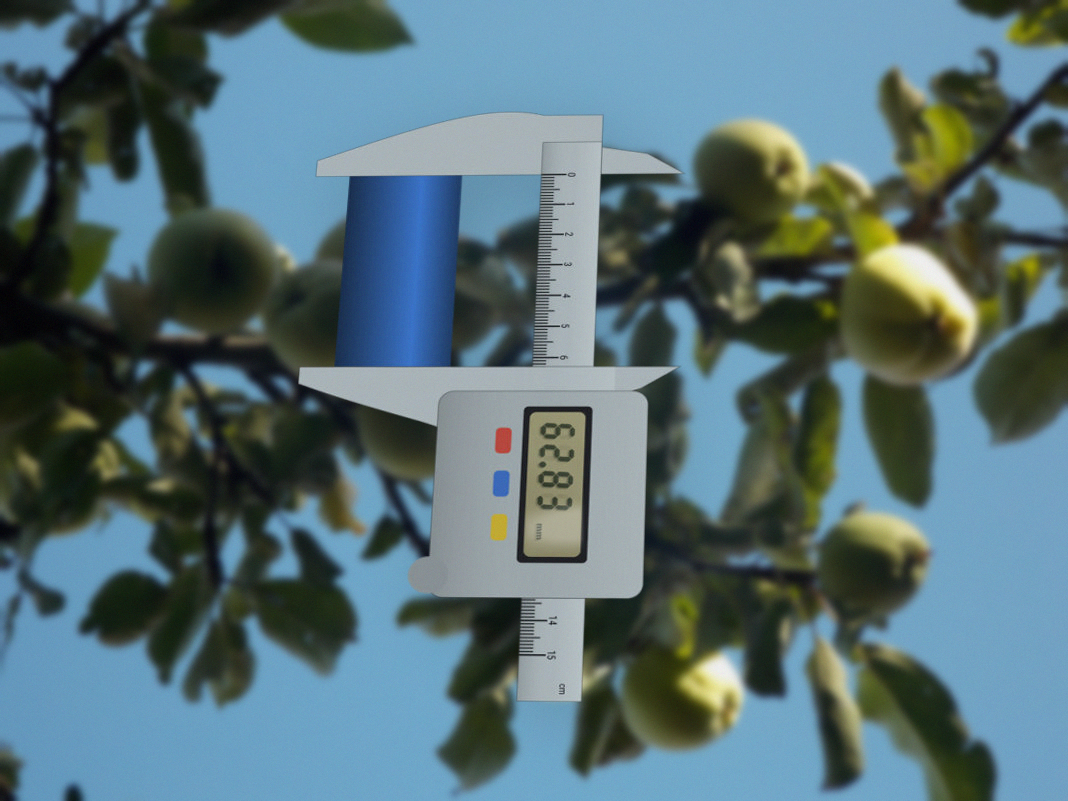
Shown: 62.83 mm
